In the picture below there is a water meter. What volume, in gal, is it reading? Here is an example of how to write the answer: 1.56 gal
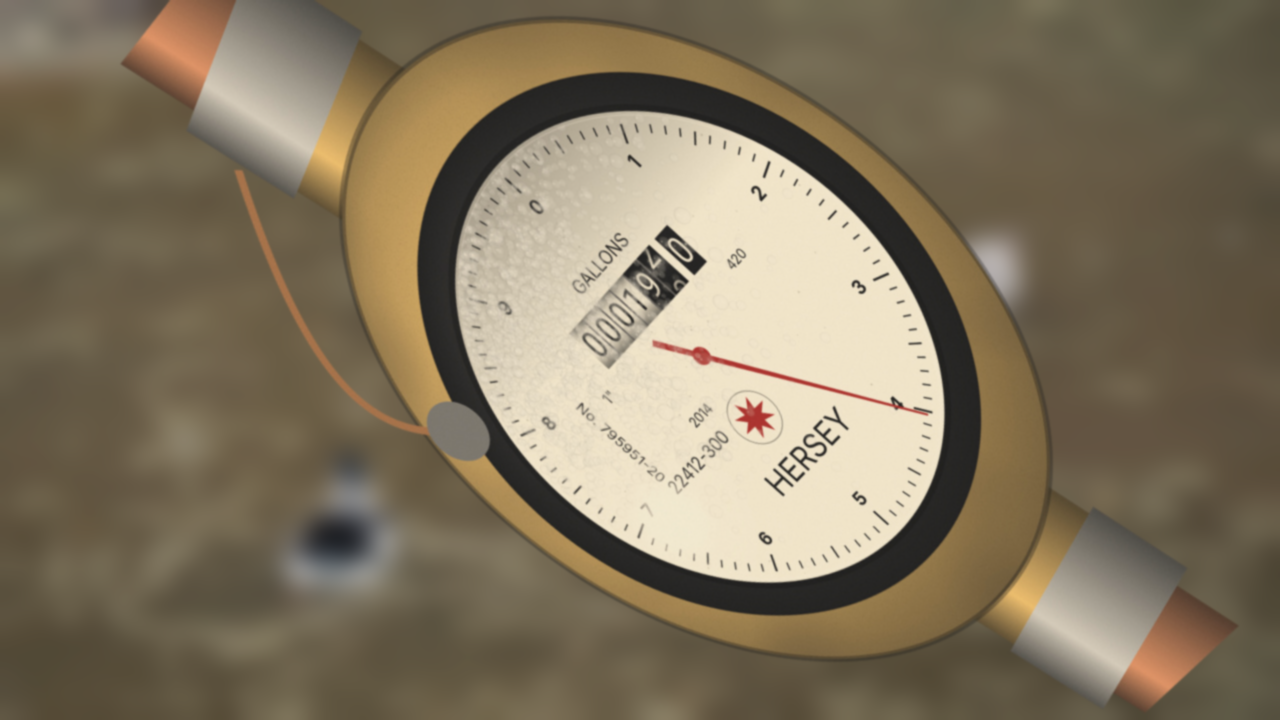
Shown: 1924.0 gal
